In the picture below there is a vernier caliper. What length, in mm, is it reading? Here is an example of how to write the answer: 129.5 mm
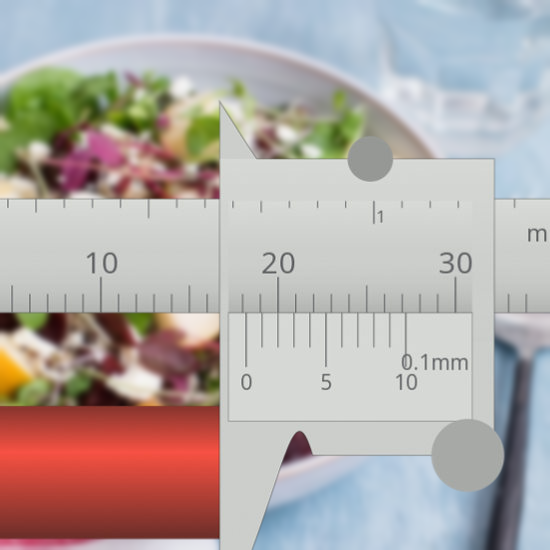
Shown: 18.2 mm
